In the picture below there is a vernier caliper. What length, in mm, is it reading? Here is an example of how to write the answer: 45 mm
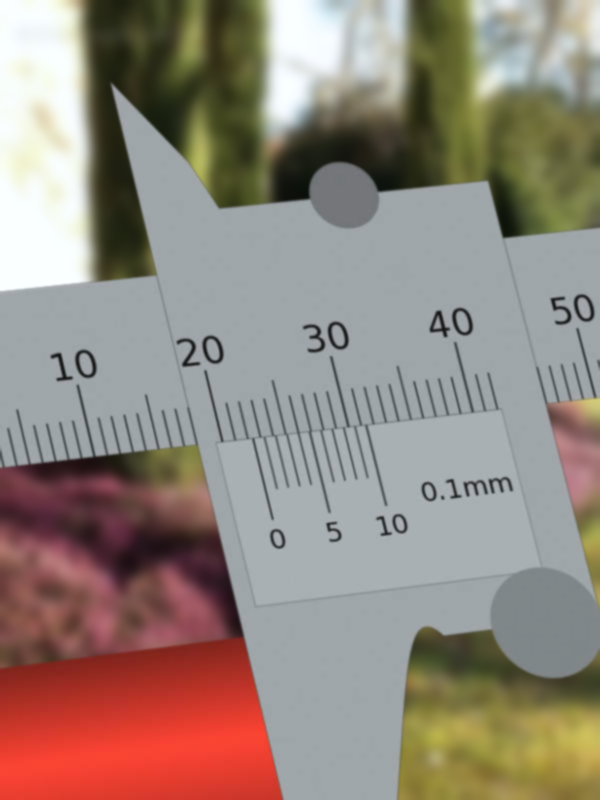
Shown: 22.4 mm
